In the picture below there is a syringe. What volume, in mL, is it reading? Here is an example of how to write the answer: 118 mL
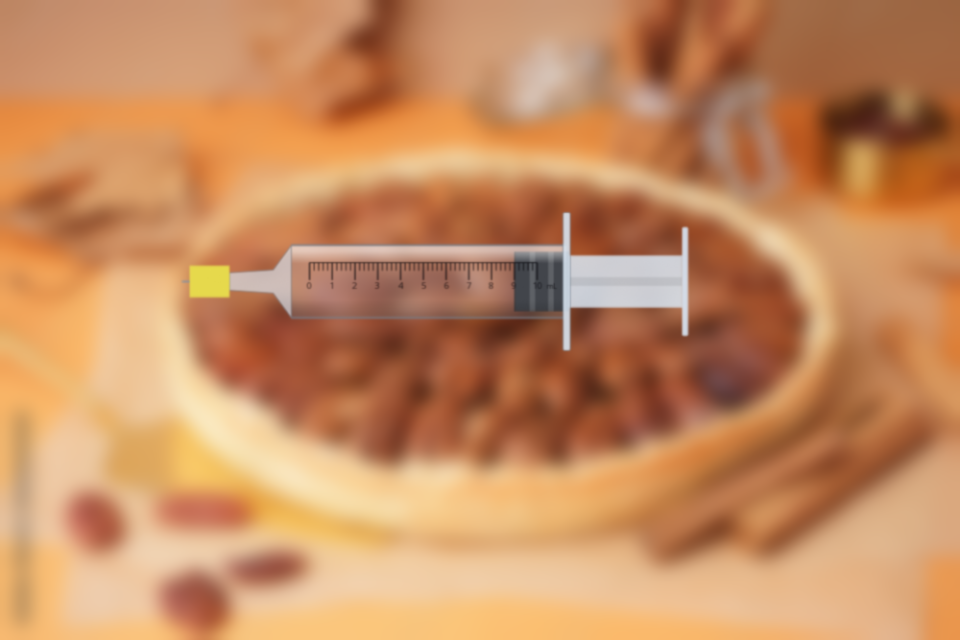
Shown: 9 mL
